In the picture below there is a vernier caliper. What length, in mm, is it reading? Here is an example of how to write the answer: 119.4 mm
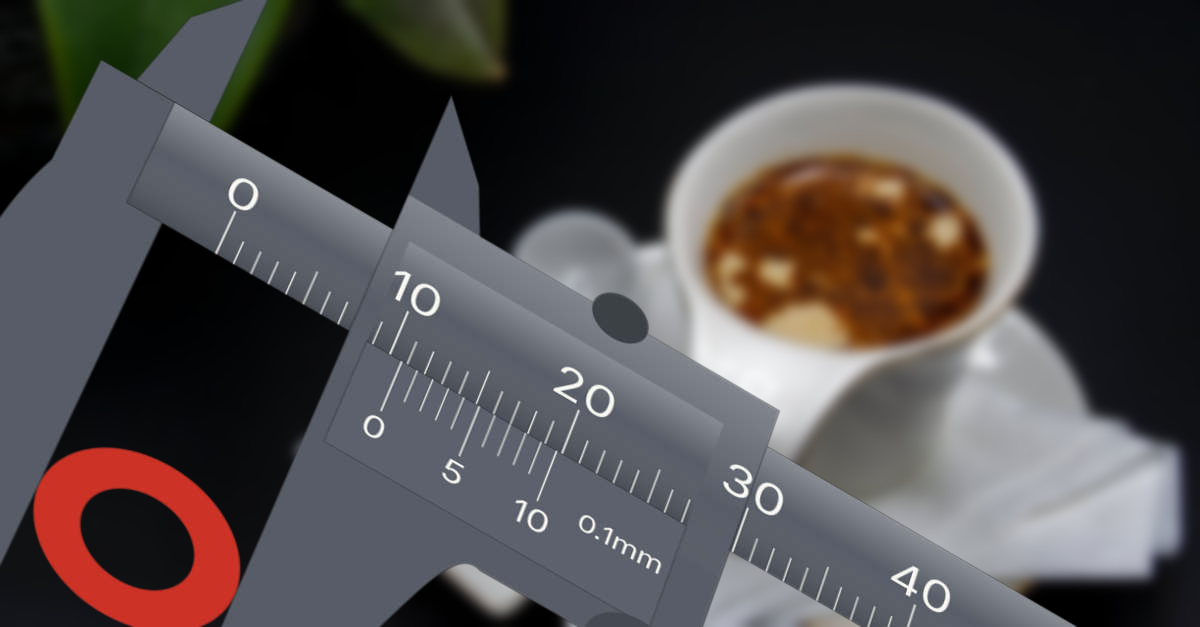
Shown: 10.7 mm
